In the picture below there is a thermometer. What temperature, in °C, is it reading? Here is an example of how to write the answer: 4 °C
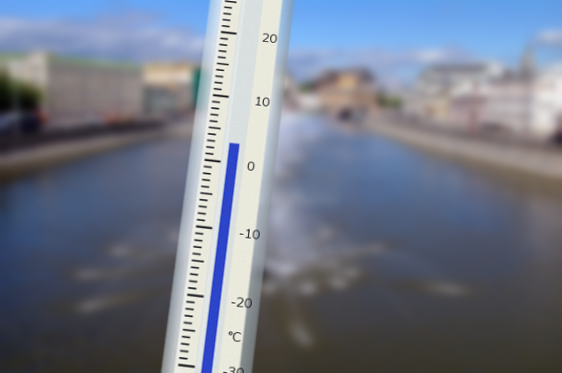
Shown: 3 °C
